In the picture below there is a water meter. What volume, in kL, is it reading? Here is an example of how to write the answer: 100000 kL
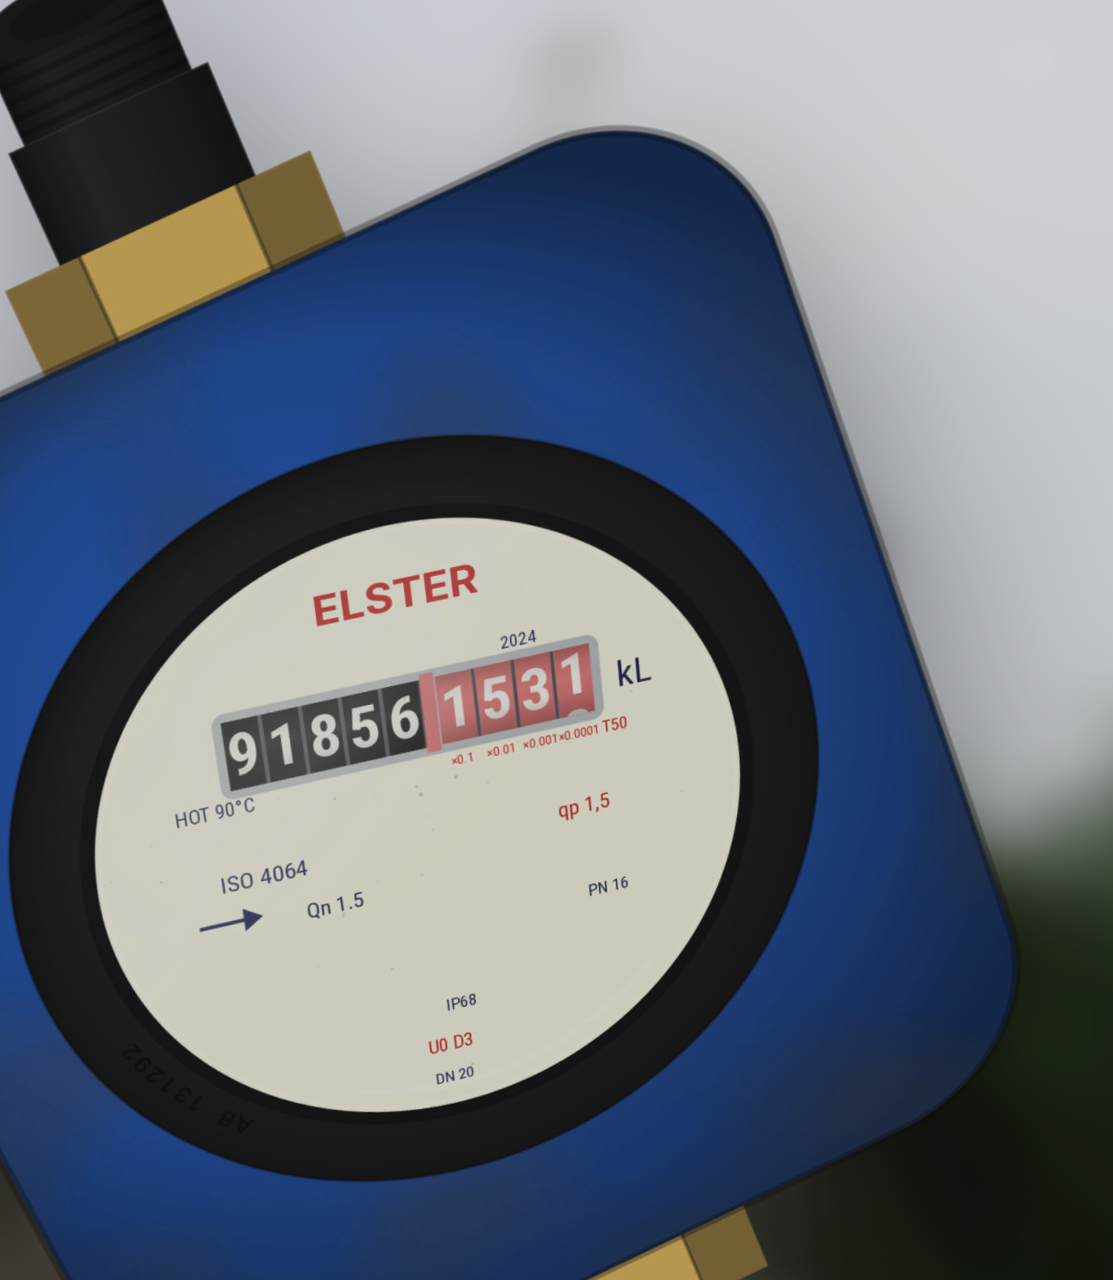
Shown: 91856.1531 kL
